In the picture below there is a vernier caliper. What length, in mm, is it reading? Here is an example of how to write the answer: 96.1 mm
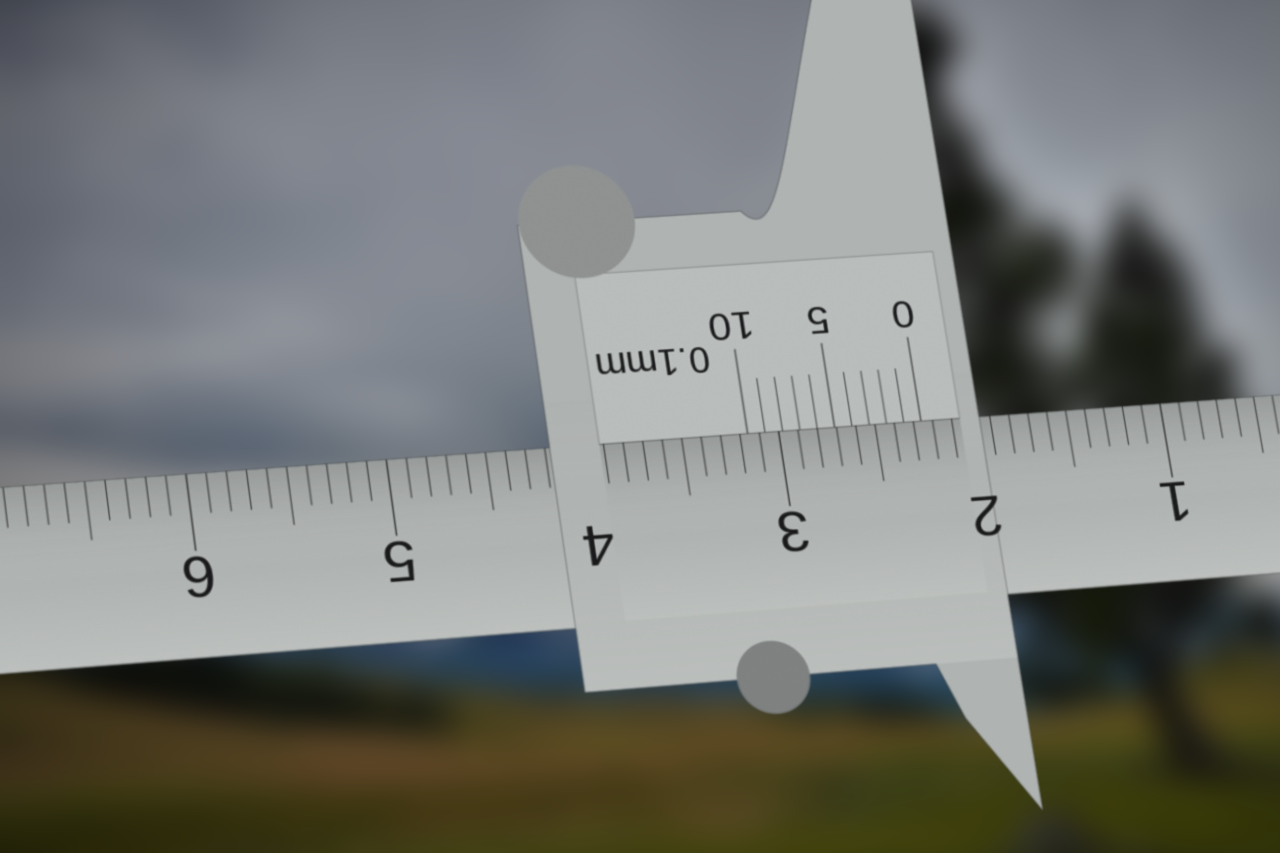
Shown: 22.6 mm
